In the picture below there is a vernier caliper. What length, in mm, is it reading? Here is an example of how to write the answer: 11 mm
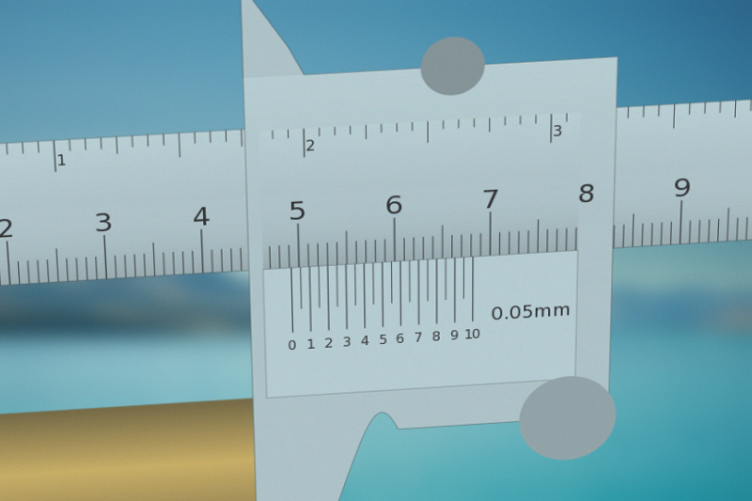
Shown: 49.2 mm
